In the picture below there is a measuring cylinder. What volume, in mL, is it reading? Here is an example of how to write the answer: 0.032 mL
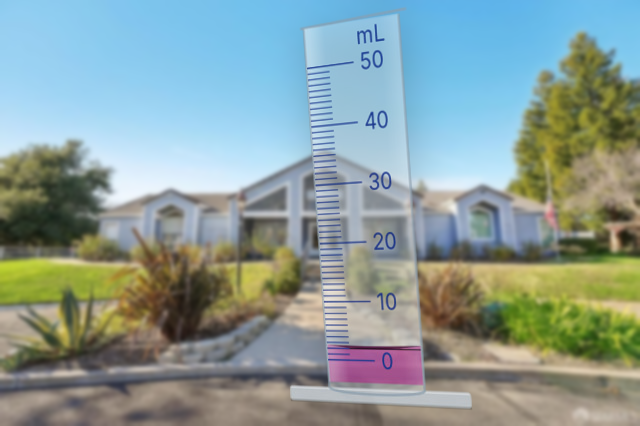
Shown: 2 mL
